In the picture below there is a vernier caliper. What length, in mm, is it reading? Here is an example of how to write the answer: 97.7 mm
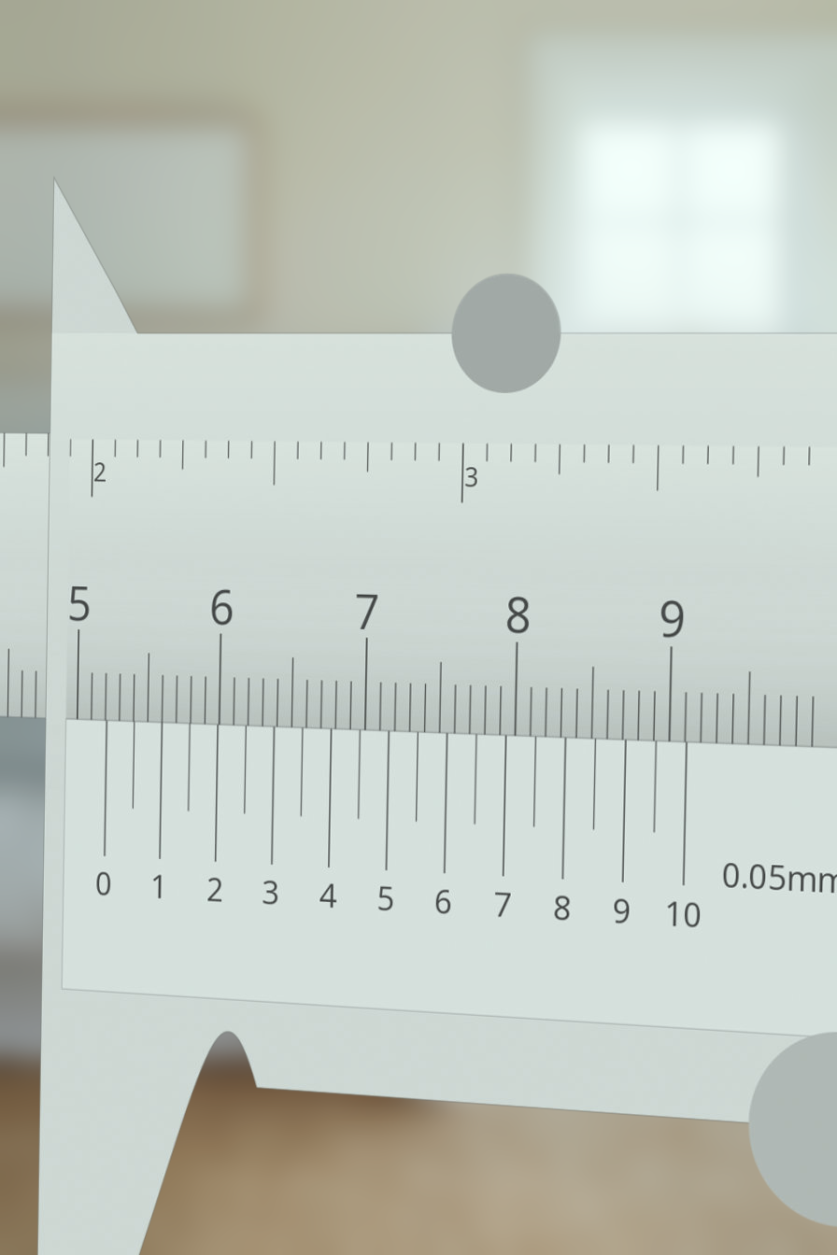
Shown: 52.1 mm
